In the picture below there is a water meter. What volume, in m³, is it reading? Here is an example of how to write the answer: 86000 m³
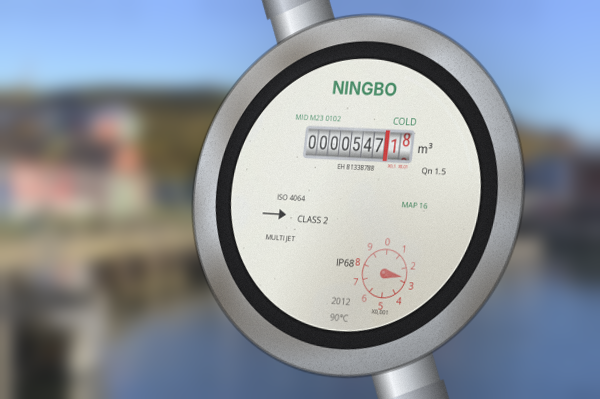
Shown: 547.182 m³
